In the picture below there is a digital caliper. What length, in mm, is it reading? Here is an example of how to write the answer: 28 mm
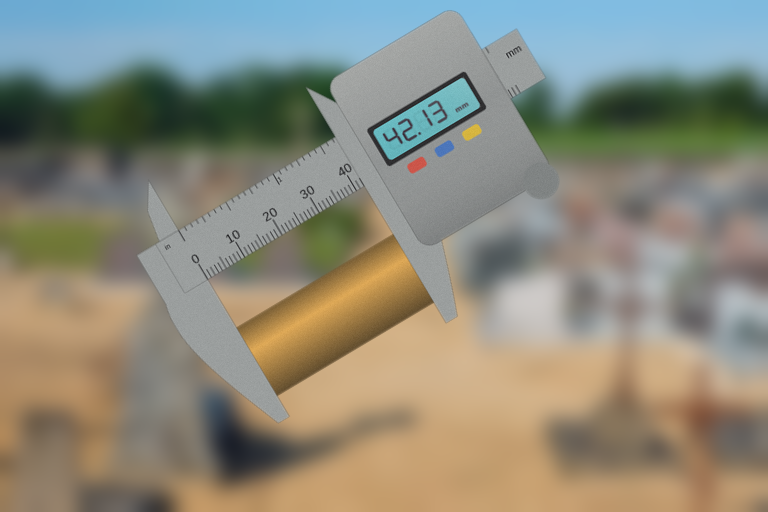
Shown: 42.13 mm
